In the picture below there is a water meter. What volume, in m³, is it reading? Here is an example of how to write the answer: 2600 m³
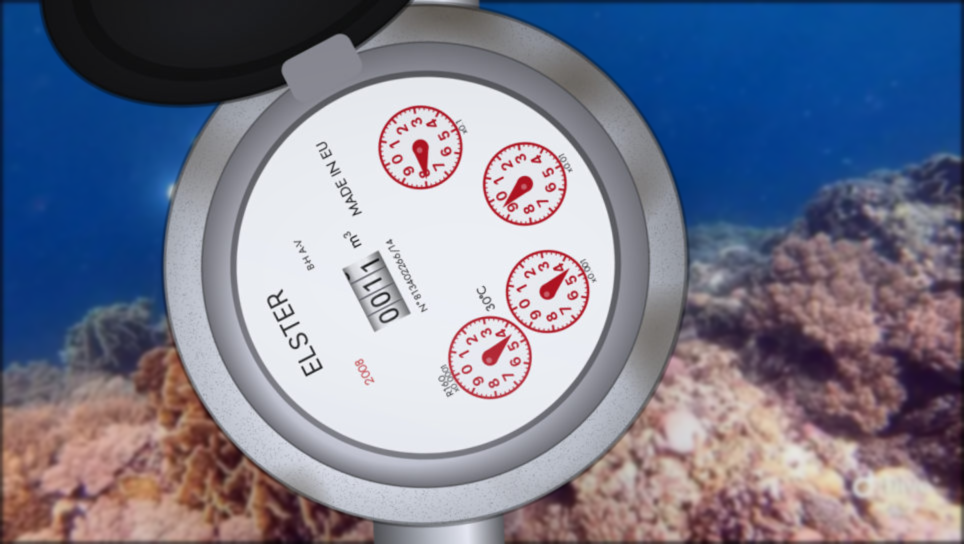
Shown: 10.7944 m³
